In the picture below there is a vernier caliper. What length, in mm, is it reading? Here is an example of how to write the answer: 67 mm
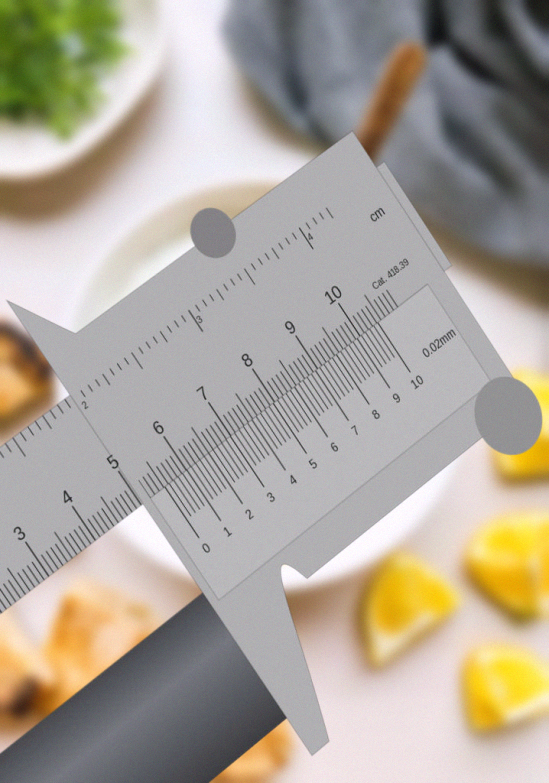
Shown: 55.2 mm
